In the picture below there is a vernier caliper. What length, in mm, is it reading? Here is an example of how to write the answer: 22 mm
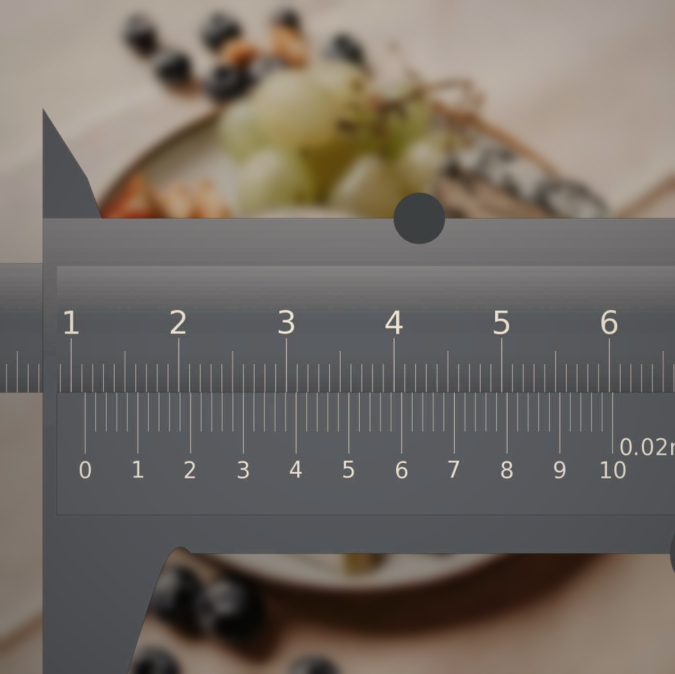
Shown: 11.3 mm
